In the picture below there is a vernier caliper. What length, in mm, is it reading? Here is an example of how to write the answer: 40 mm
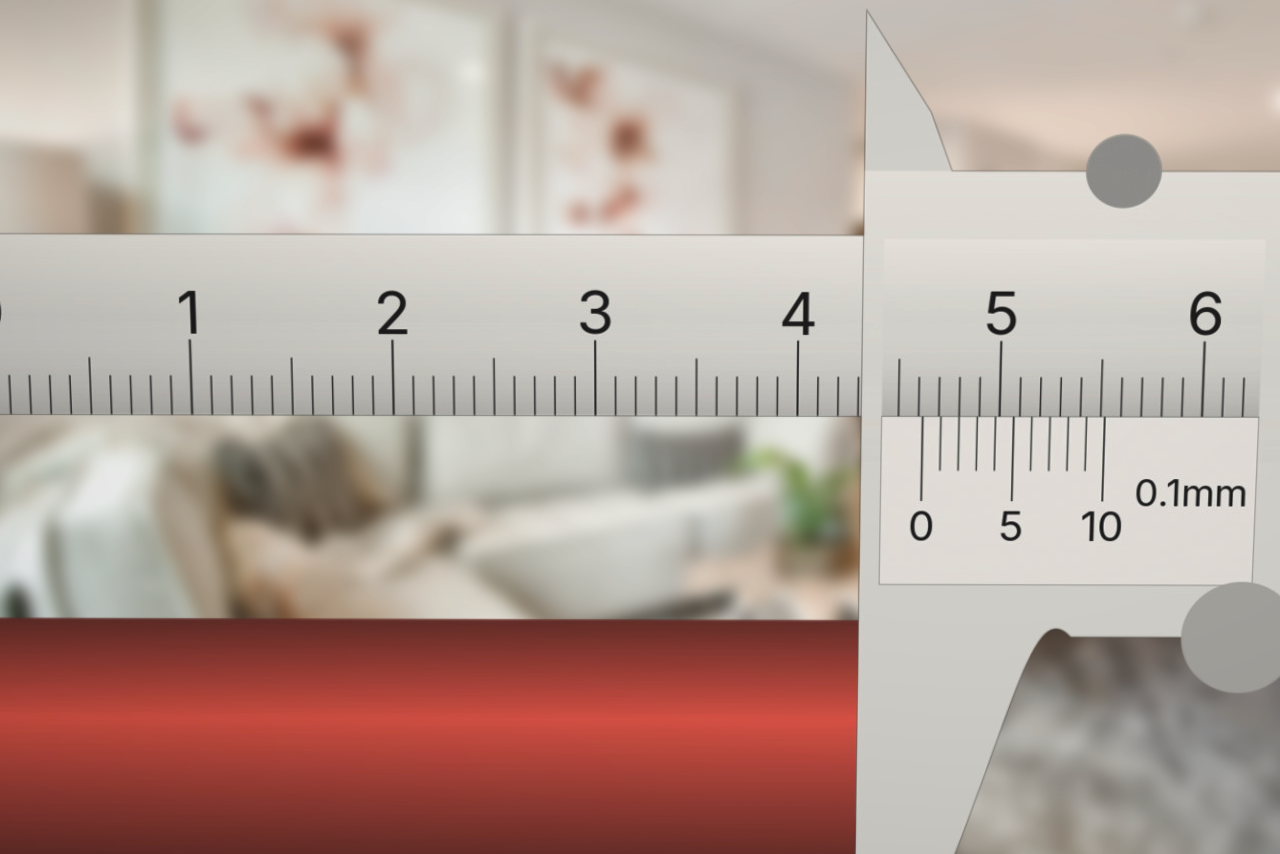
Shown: 46.2 mm
